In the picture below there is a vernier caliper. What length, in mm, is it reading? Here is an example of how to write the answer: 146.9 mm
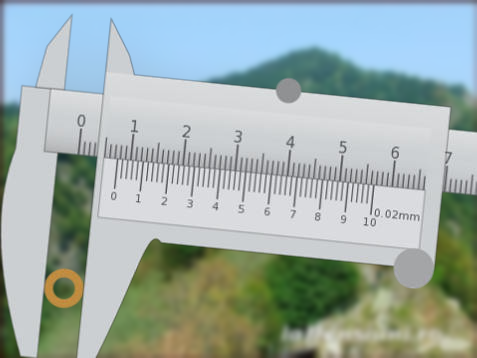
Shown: 7.5 mm
